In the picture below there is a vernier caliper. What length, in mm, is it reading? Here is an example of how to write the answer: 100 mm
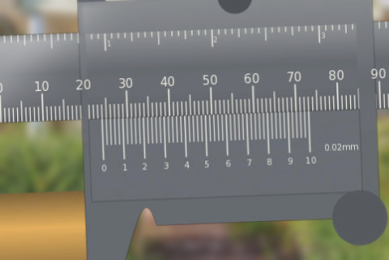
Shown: 24.0 mm
